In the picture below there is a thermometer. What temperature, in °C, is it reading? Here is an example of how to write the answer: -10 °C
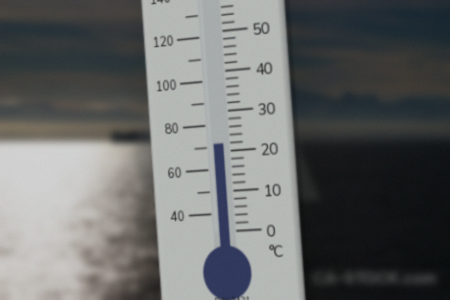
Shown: 22 °C
